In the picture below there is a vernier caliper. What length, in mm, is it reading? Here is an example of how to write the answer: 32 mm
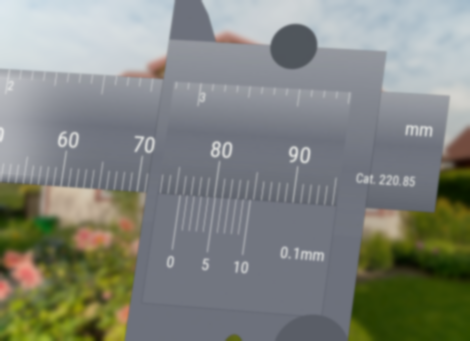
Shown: 75.6 mm
